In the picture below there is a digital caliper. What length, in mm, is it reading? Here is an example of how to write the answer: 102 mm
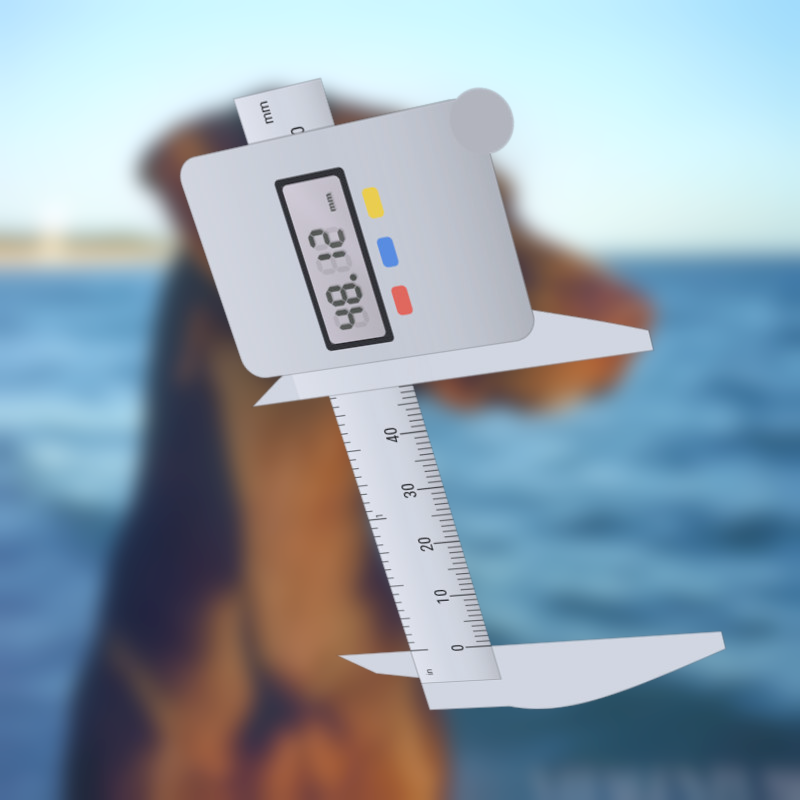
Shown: 48.12 mm
